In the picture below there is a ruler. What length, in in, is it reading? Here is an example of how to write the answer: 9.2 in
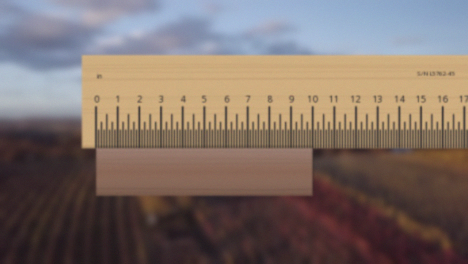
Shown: 10 in
